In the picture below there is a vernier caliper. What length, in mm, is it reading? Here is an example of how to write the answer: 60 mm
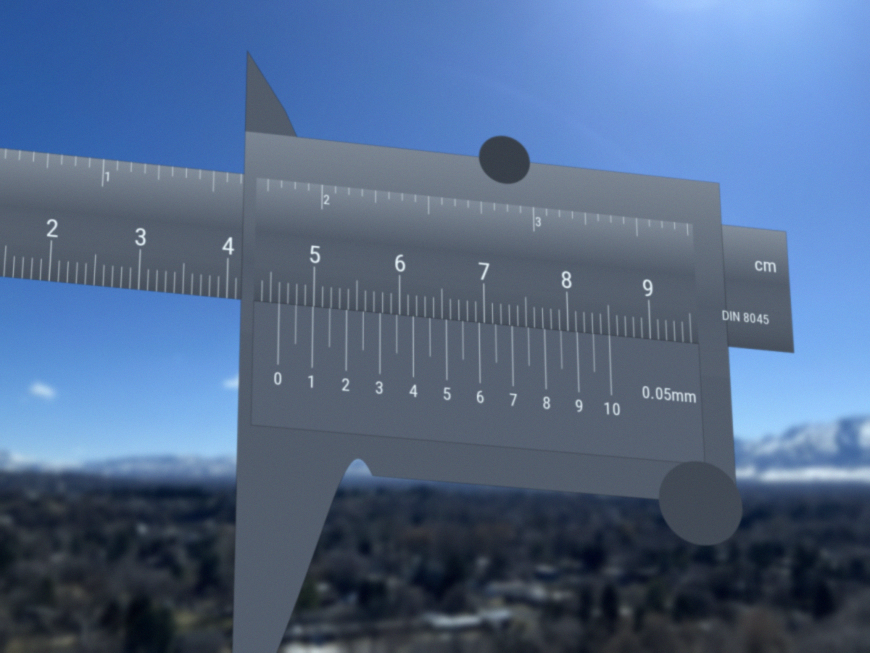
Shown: 46.0 mm
